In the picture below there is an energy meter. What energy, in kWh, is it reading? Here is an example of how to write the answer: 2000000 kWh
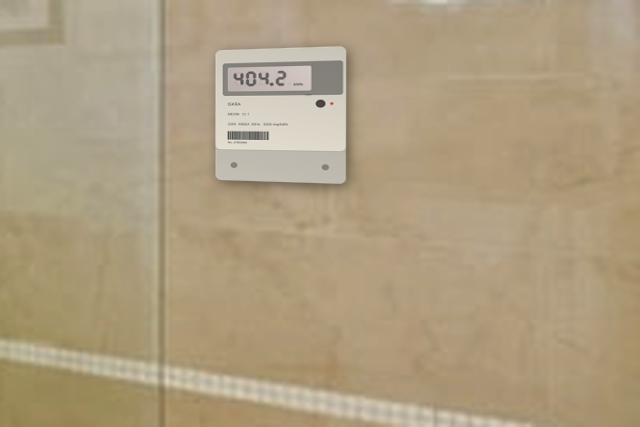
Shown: 404.2 kWh
